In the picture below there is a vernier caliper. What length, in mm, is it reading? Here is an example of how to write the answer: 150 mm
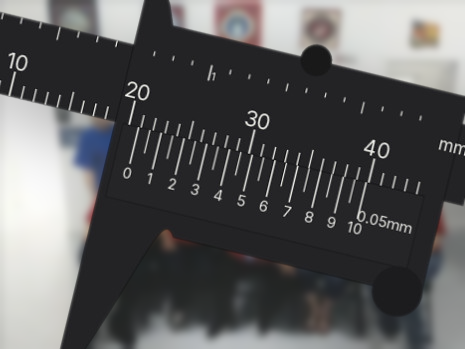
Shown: 20.8 mm
